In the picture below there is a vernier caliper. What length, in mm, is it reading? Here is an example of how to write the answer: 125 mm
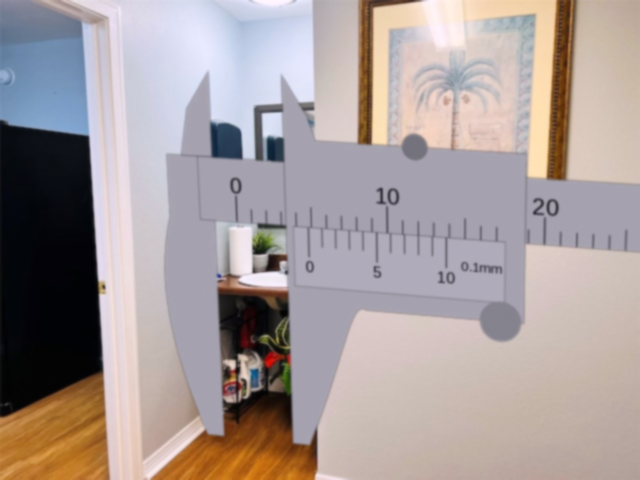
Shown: 4.8 mm
